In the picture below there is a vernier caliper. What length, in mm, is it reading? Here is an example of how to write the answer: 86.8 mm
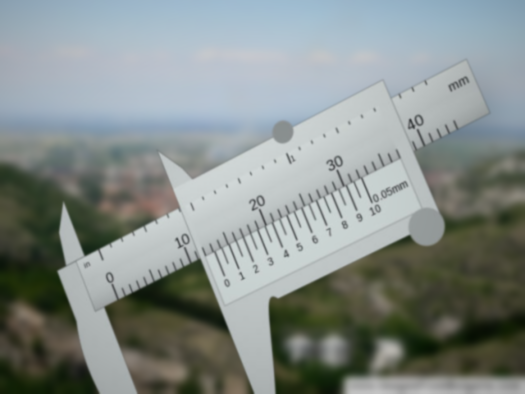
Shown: 13.2 mm
